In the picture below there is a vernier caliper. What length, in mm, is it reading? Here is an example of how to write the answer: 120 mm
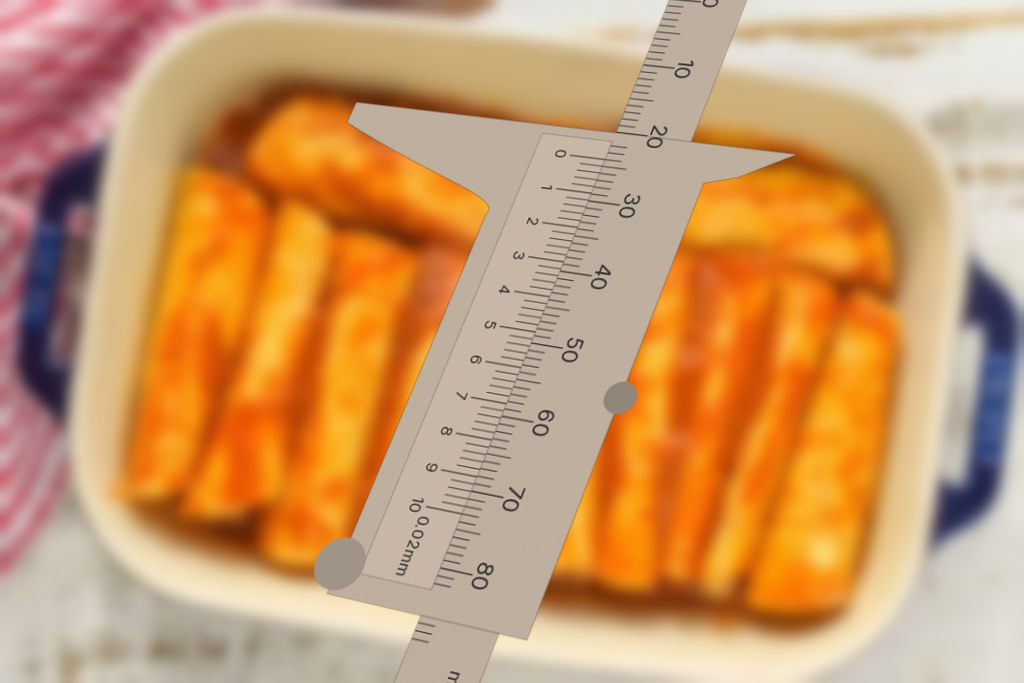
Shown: 24.0 mm
